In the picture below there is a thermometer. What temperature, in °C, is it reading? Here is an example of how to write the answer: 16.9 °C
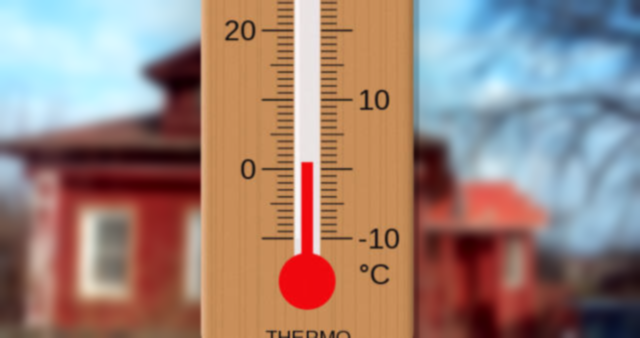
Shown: 1 °C
